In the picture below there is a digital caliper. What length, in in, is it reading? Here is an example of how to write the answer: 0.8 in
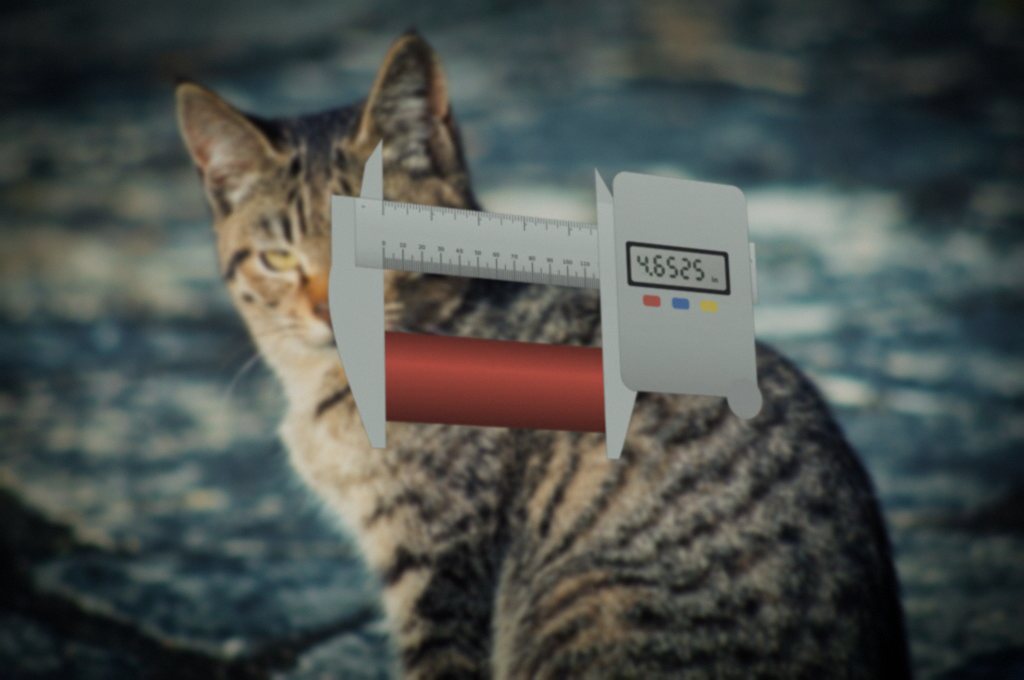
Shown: 4.6525 in
